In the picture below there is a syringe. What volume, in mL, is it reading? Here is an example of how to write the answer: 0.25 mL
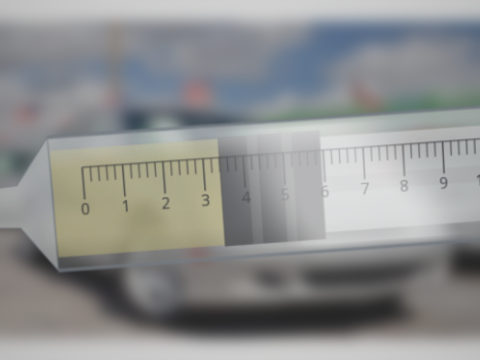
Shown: 3.4 mL
